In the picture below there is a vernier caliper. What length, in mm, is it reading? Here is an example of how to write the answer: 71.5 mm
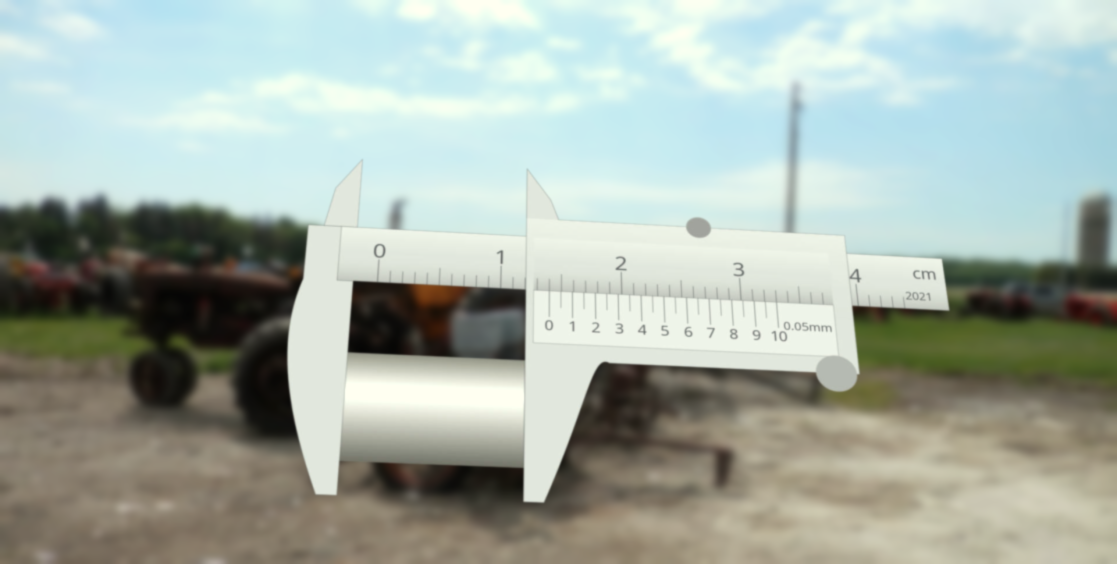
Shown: 14.0 mm
